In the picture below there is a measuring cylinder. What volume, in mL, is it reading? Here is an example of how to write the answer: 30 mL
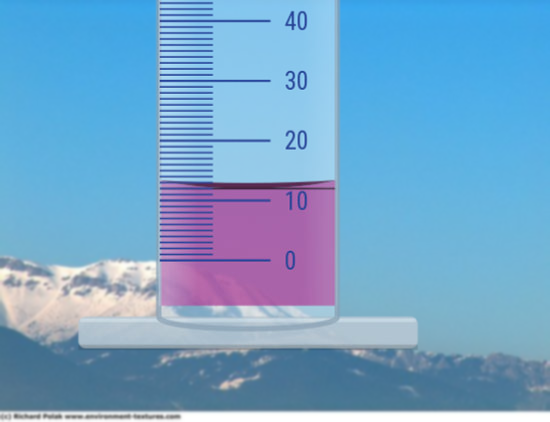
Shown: 12 mL
